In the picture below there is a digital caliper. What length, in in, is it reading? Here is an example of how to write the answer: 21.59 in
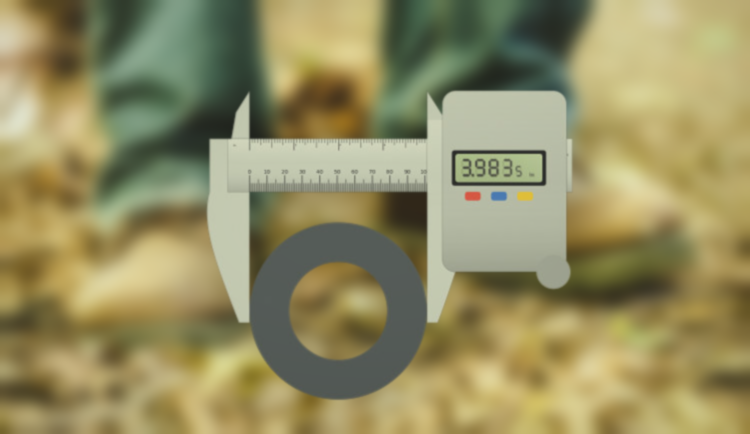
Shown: 3.9835 in
